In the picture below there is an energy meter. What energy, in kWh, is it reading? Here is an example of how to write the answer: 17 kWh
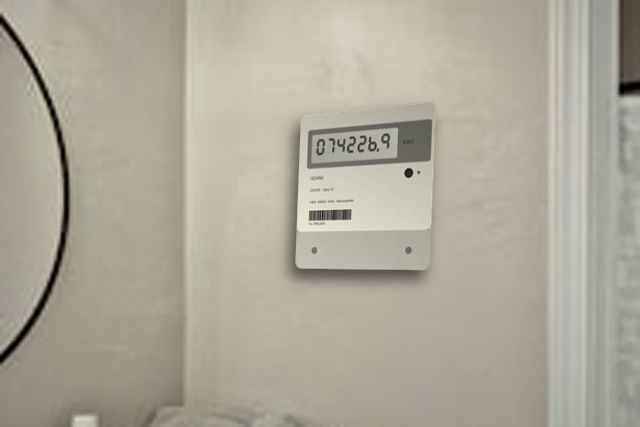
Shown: 74226.9 kWh
